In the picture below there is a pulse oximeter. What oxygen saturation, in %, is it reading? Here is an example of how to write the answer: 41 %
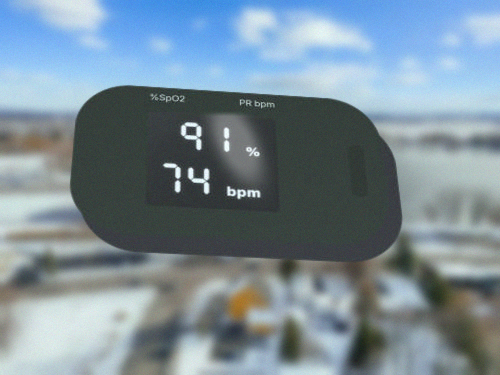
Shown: 91 %
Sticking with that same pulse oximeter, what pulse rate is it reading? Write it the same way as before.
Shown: 74 bpm
